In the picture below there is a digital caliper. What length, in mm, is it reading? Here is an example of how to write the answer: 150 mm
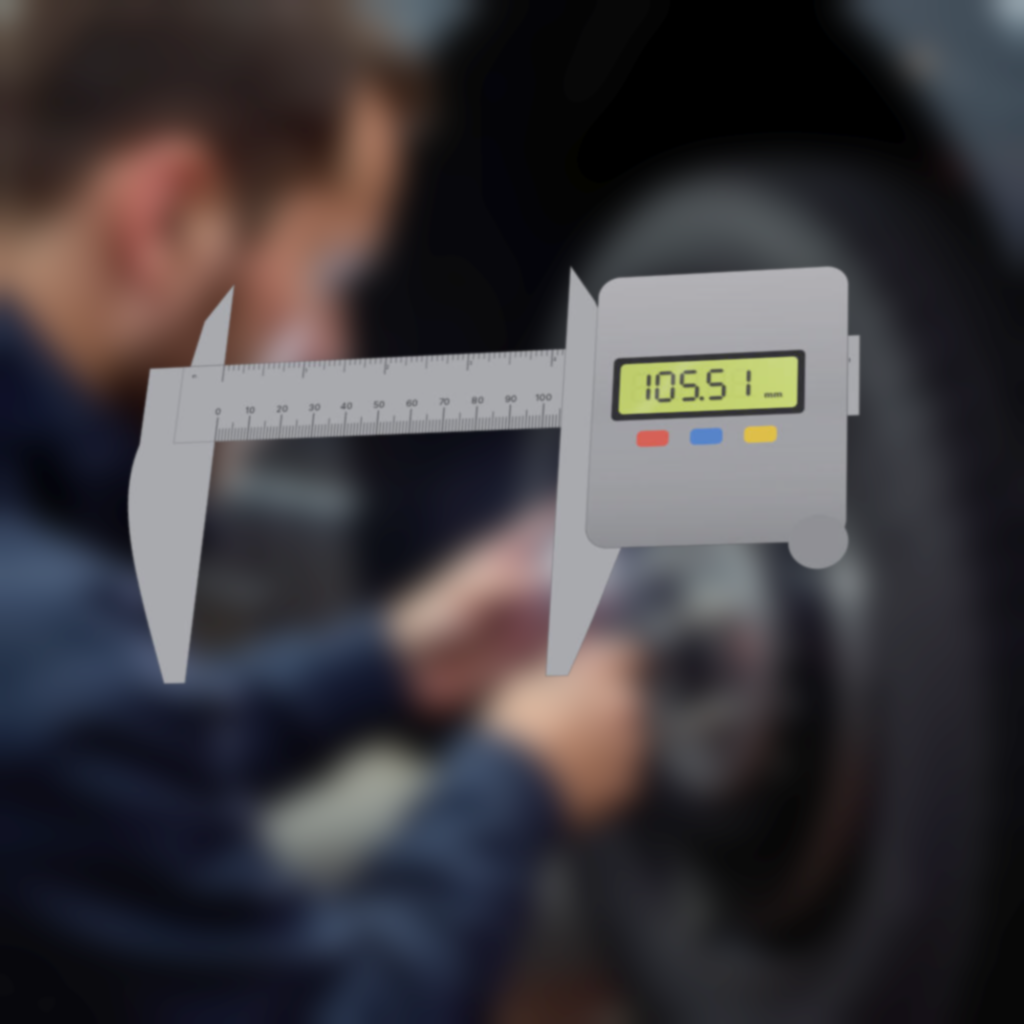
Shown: 105.51 mm
